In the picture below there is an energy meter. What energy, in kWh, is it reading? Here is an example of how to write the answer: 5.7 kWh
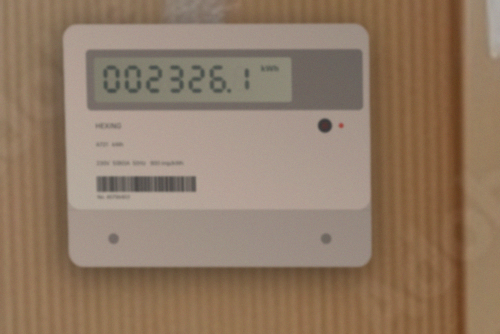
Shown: 2326.1 kWh
